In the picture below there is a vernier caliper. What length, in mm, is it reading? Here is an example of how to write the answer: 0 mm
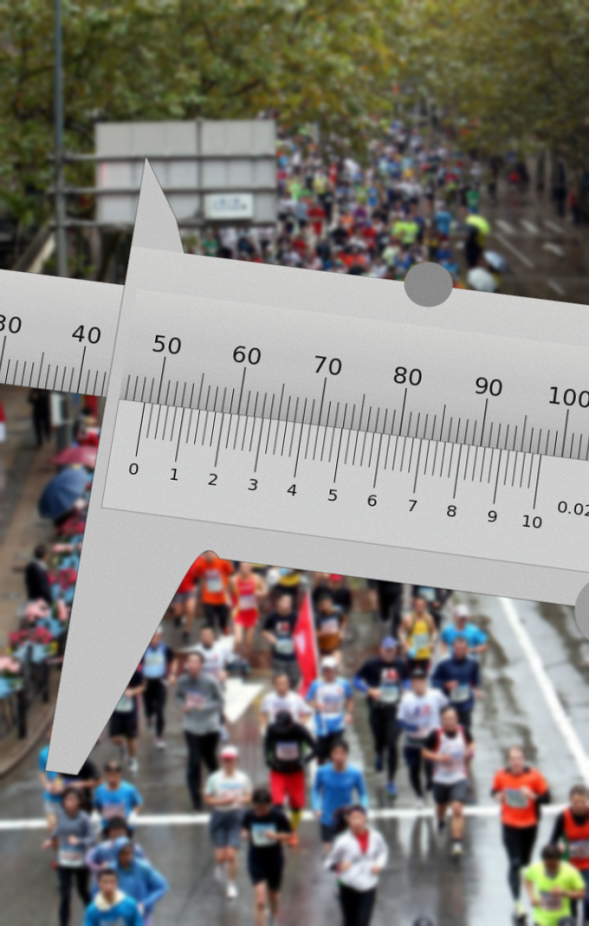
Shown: 48.4 mm
